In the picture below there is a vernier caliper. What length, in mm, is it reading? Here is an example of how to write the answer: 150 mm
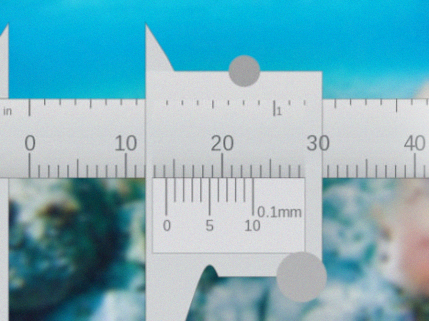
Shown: 14.2 mm
